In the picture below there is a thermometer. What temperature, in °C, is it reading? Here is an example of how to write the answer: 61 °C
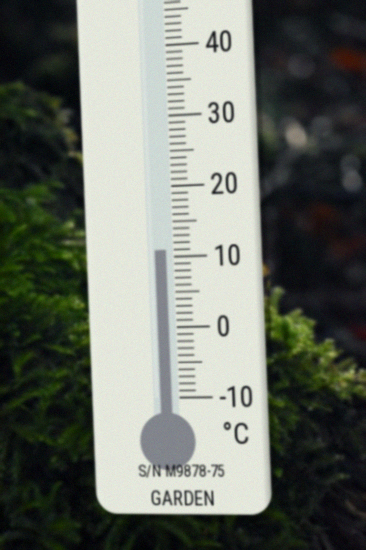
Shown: 11 °C
